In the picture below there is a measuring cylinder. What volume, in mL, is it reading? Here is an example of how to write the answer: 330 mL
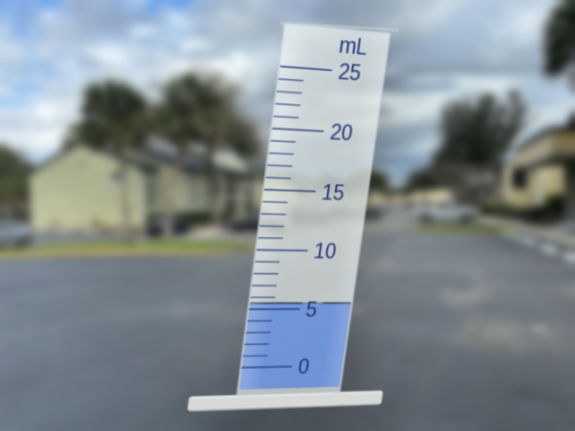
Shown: 5.5 mL
